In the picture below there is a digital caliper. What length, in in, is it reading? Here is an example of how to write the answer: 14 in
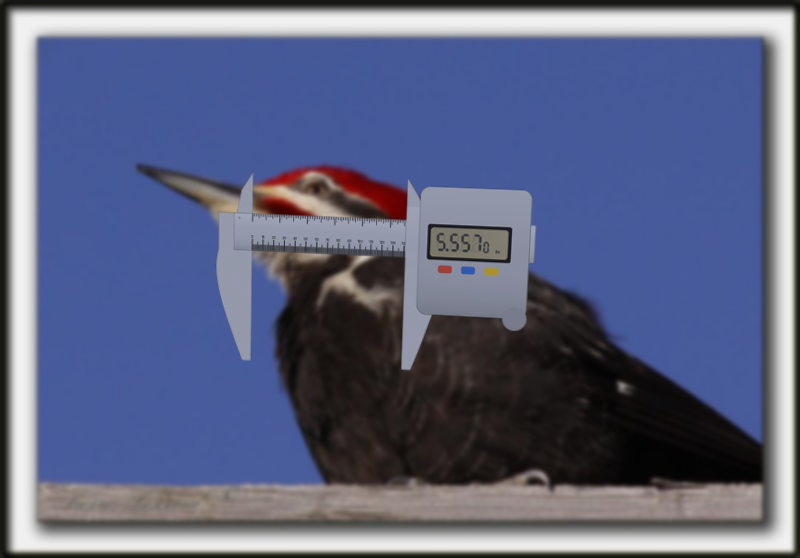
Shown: 5.5570 in
